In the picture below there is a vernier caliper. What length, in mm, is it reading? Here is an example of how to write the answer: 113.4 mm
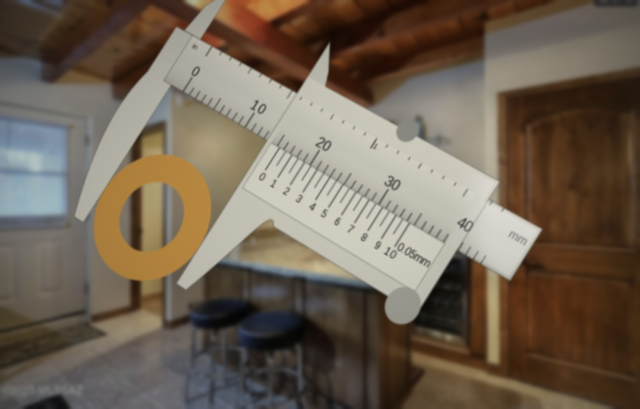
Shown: 15.4 mm
